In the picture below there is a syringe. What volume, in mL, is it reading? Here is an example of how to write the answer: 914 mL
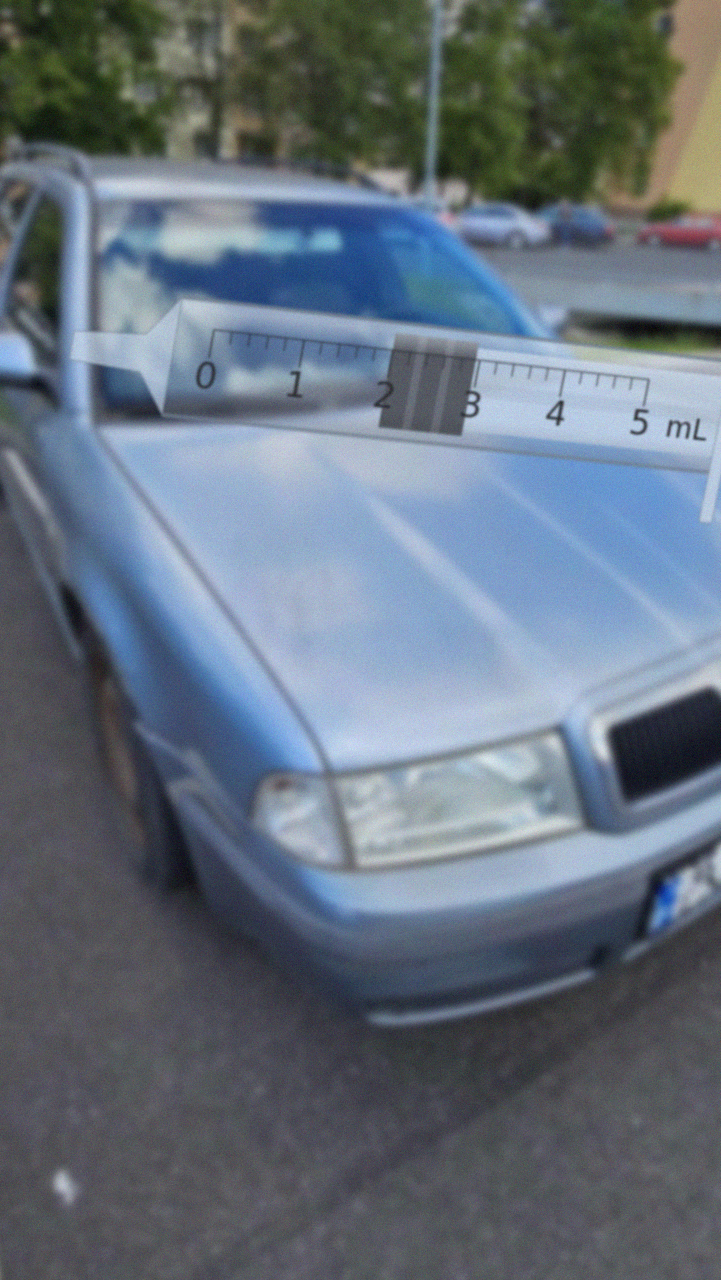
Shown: 2 mL
